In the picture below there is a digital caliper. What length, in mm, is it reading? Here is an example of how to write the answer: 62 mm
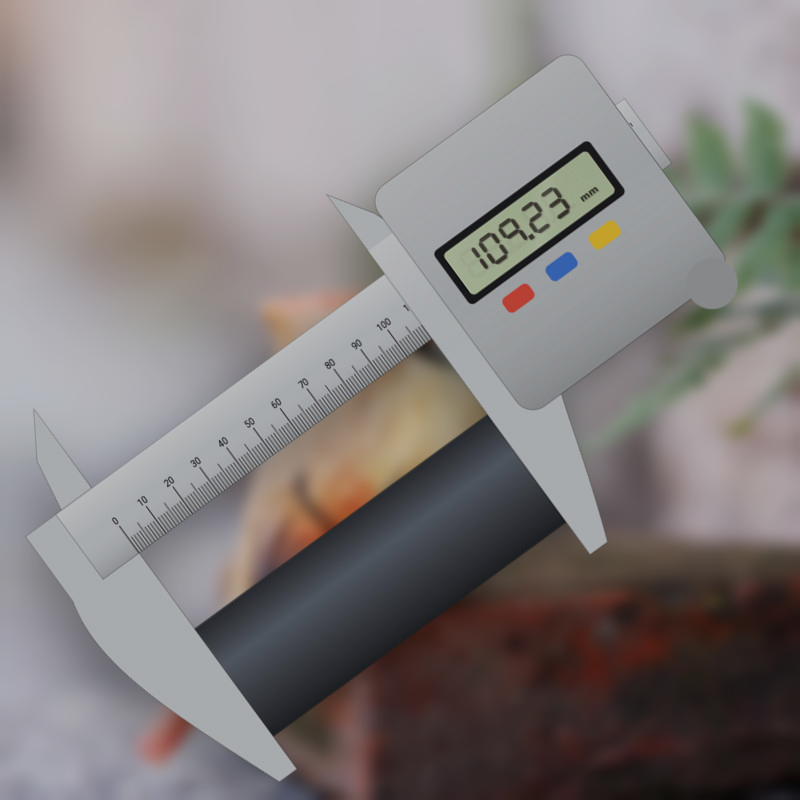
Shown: 109.23 mm
